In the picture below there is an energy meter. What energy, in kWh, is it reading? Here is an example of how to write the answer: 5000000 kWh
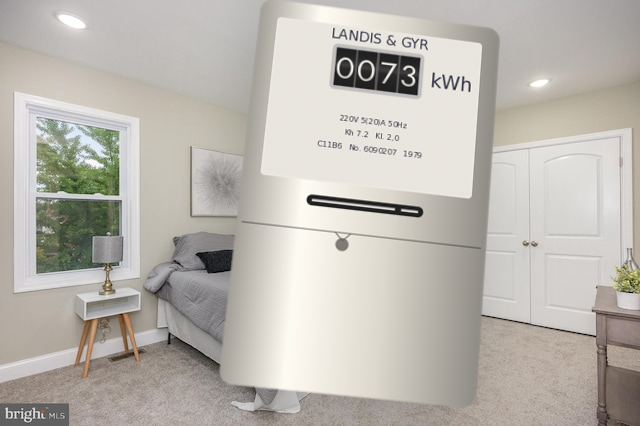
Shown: 73 kWh
